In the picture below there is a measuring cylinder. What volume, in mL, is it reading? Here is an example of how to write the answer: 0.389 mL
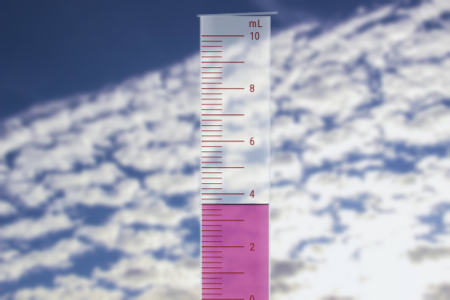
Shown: 3.6 mL
